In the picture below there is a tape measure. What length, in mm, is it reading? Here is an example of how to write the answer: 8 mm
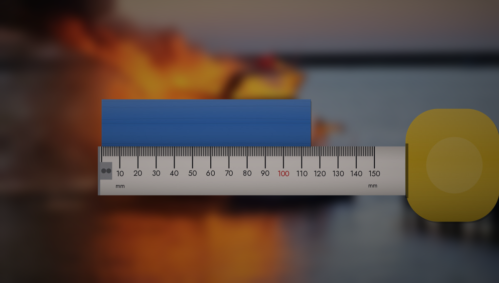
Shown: 115 mm
